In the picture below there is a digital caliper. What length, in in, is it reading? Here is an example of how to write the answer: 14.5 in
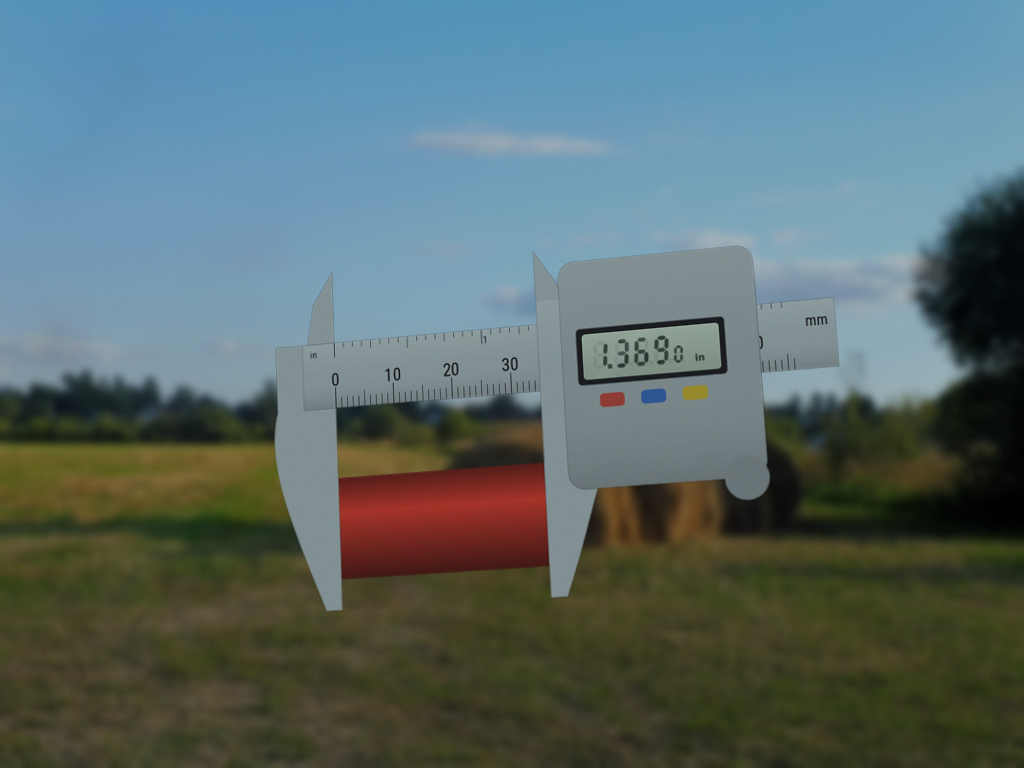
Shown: 1.3690 in
